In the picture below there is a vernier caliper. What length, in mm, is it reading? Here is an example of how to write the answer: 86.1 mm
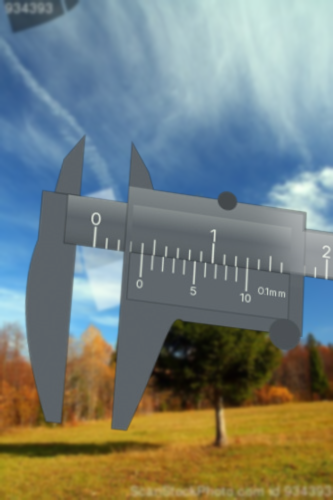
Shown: 4.0 mm
